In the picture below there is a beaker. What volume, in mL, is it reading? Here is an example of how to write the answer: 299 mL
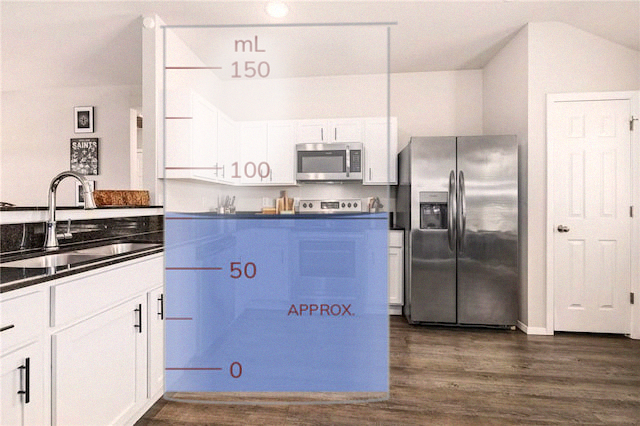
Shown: 75 mL
